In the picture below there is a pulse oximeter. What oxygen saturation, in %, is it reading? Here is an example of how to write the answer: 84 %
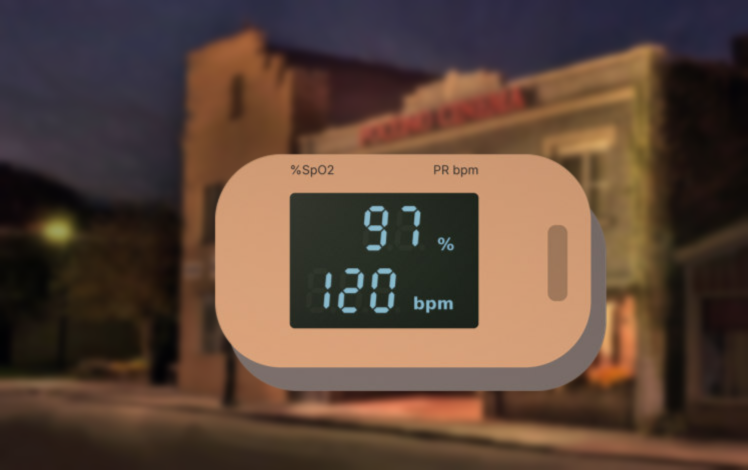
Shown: 97 %
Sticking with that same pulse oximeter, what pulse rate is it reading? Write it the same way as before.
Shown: 120 bpm
